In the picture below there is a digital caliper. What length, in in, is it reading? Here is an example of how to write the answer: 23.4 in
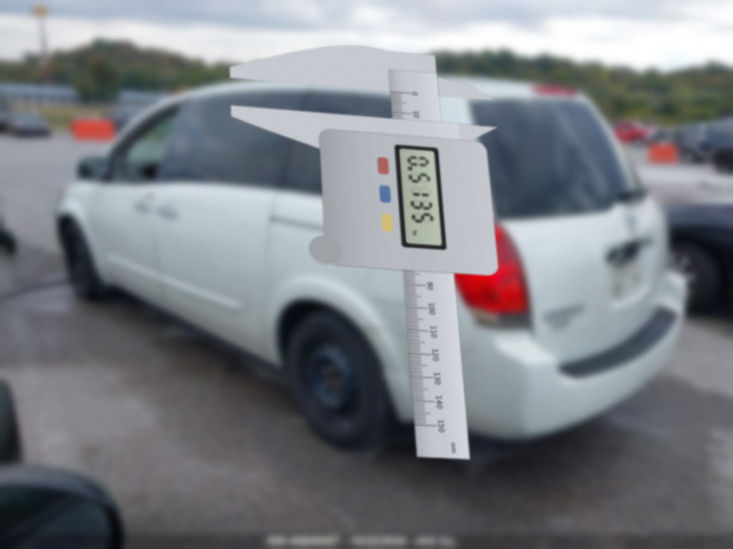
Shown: 0.5135 in
